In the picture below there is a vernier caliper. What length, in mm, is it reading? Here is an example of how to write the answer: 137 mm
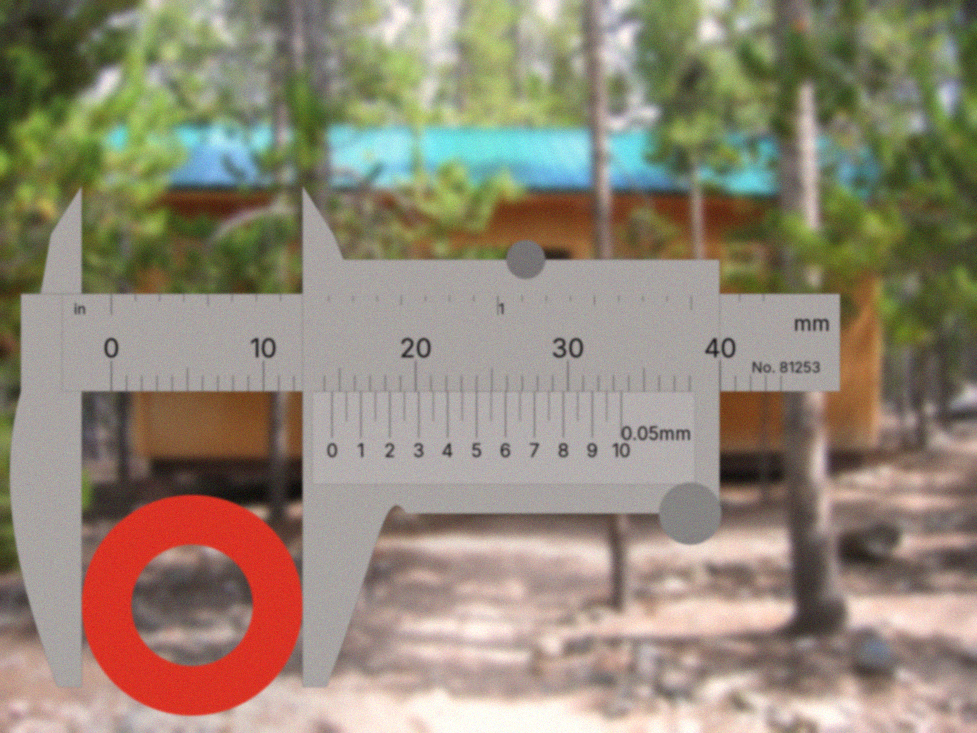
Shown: 14.5 mm
